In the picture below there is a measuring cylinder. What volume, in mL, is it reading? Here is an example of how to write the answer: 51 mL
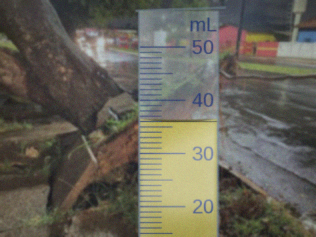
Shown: 36 mL
